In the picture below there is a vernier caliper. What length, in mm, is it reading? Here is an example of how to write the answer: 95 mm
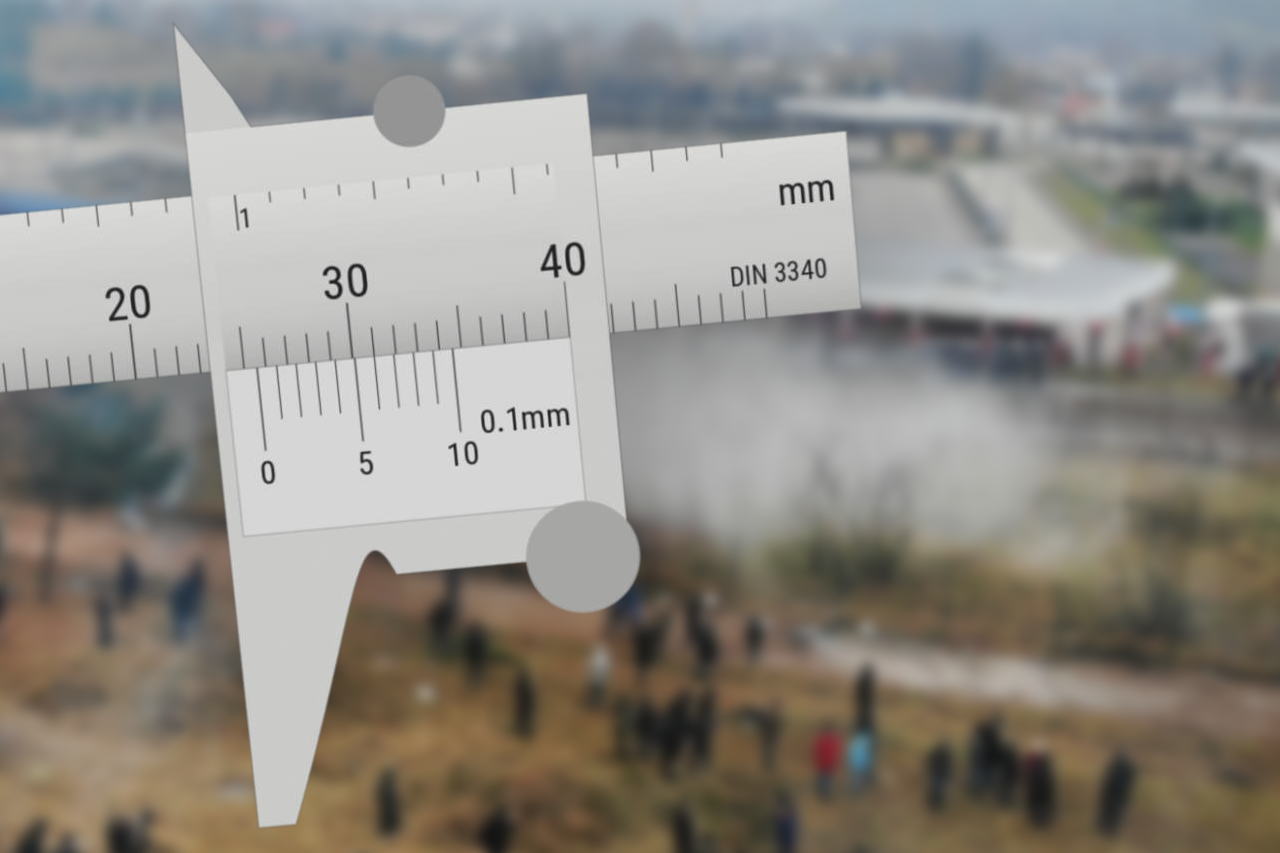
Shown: 25.6 mm
